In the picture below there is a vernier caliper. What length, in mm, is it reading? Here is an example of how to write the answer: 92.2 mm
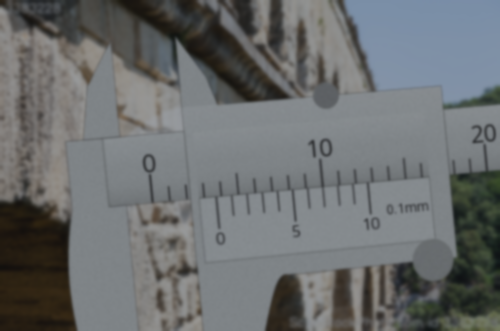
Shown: 3.7 mm
